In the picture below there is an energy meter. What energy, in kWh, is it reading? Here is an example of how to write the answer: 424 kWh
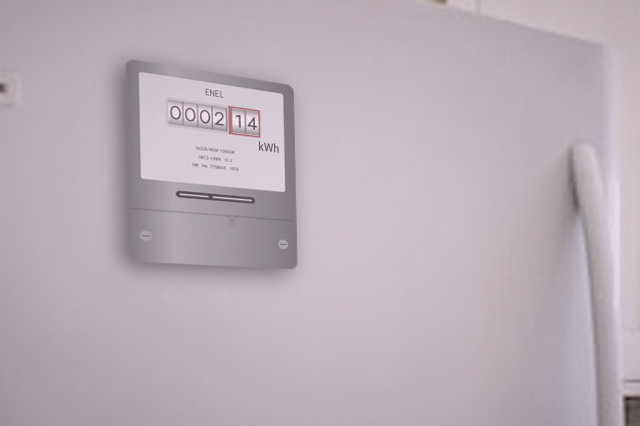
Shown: 2.14 kWh
